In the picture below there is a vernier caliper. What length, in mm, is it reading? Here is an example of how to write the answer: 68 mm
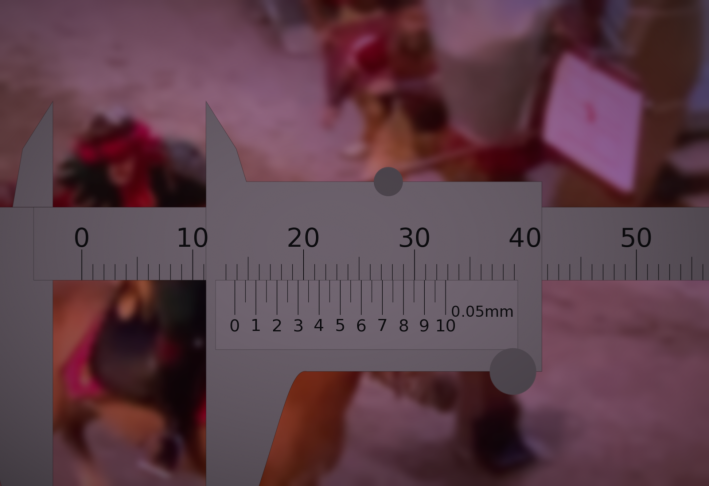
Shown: 13.8 mm
